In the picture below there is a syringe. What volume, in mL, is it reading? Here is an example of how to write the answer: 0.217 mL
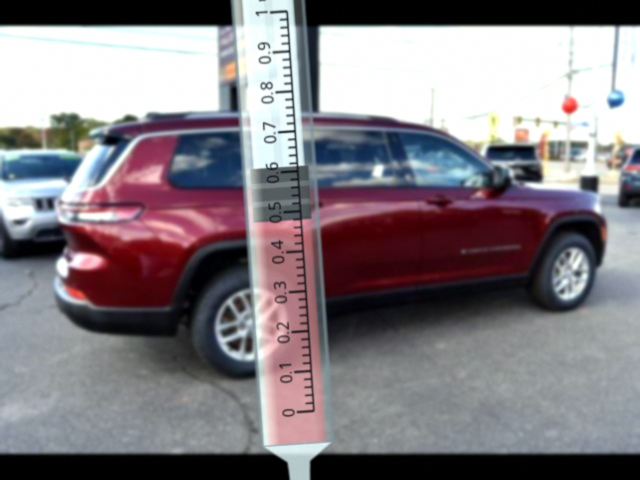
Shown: 0.48 mL
